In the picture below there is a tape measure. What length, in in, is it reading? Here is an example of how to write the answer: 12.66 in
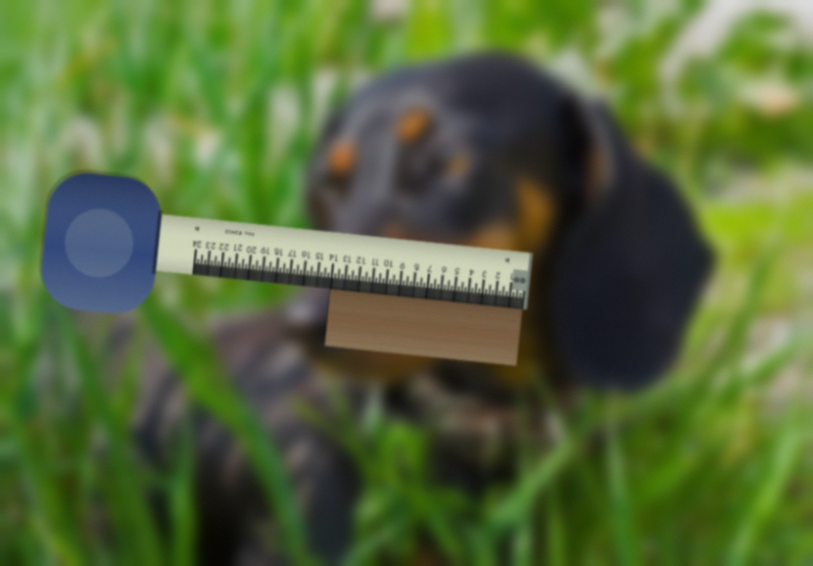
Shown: 14 in
